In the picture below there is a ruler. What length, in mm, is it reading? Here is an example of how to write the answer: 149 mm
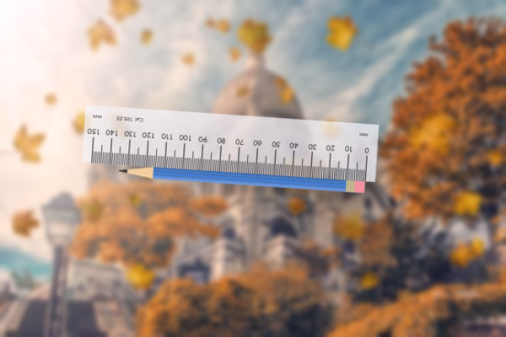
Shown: 135 mm
